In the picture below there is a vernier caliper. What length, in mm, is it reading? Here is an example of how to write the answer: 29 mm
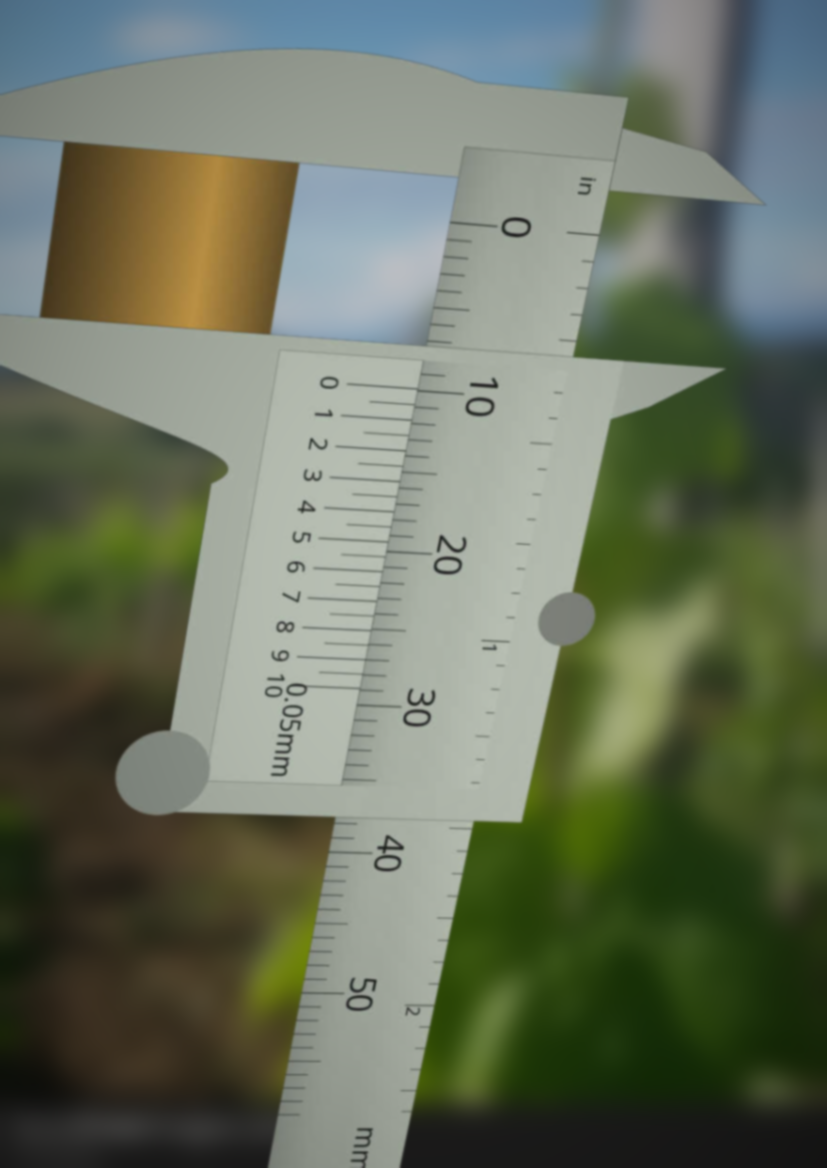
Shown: 9.9 mm
